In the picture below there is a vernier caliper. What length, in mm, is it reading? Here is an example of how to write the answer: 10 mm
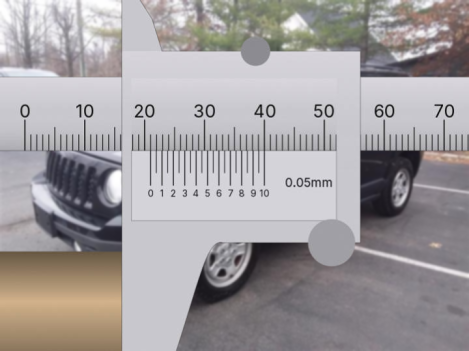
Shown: 21.0 mm
